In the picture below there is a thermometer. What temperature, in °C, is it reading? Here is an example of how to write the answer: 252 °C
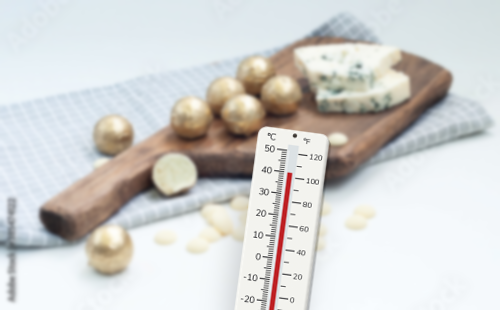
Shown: 40 °C
